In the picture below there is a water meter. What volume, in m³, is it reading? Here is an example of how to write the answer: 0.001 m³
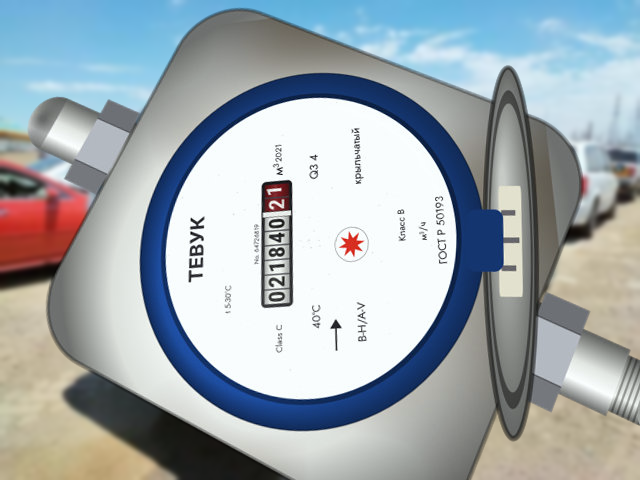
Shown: 21840.21 m³
